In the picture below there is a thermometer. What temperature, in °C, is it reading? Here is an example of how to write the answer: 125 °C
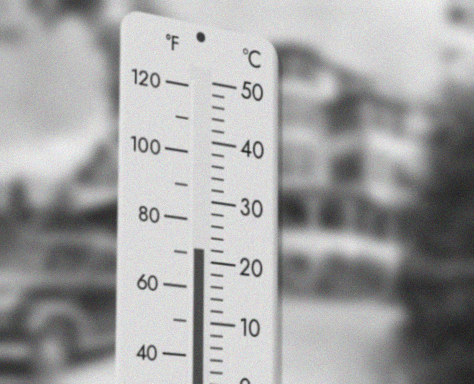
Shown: 22 °C
